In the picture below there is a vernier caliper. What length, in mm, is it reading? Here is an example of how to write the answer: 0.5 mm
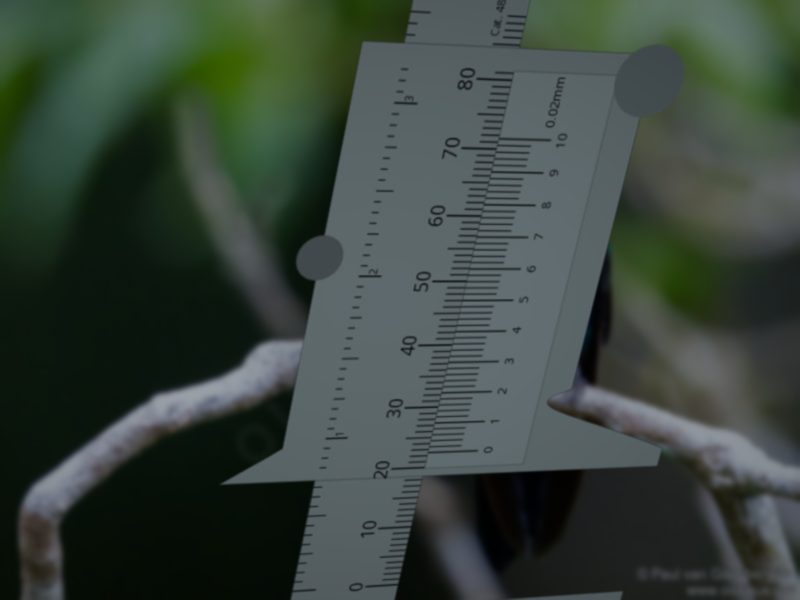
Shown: 22.5 mm
